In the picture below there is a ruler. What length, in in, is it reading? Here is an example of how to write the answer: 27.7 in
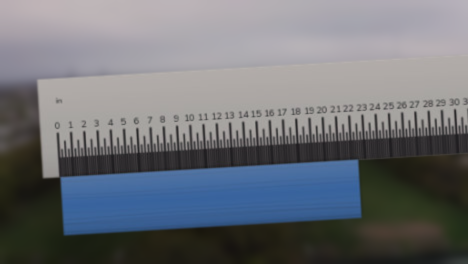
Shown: 22.5 in
